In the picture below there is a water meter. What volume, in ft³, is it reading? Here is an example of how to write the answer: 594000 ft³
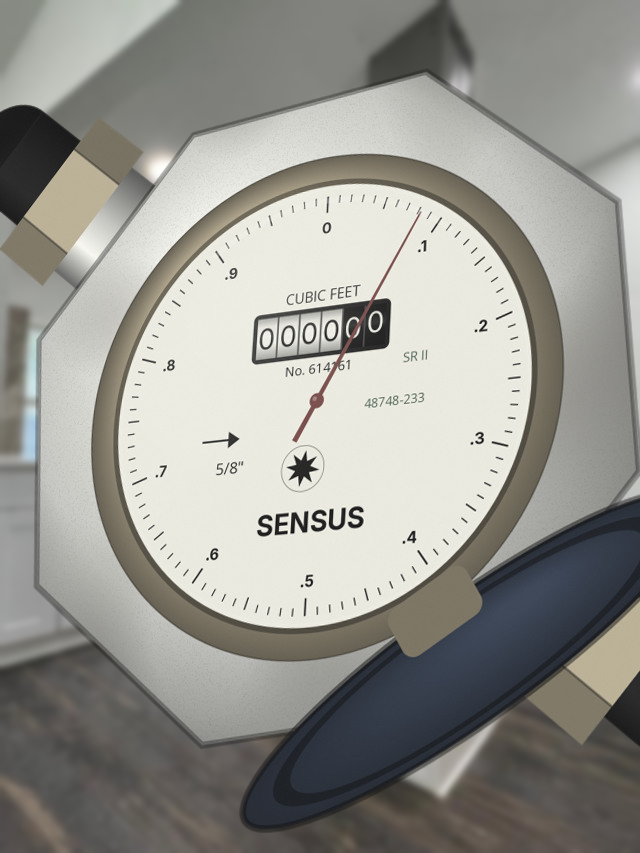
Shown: 0.08 ft³
